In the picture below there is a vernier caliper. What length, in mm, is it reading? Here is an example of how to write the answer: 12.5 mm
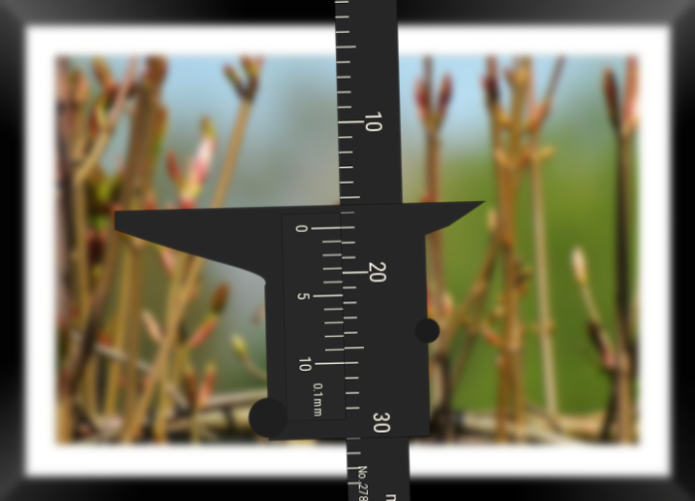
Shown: 17.0 mm
